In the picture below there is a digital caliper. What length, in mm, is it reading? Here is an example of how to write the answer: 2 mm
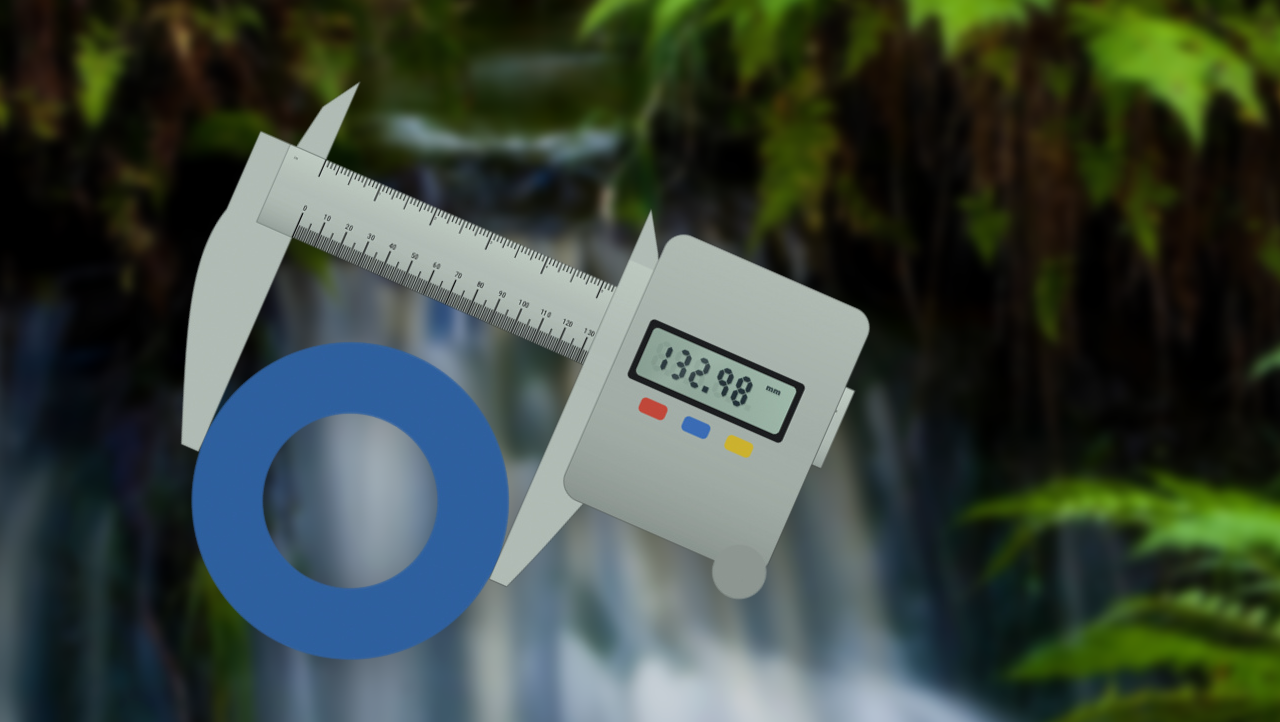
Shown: 132.98 mm
